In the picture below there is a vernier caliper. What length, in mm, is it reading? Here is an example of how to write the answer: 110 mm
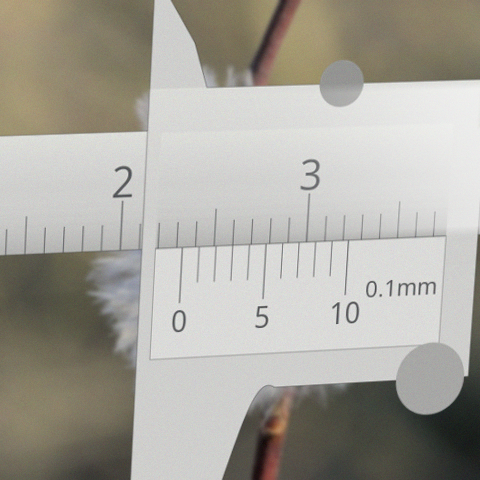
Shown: 23.3 mm
